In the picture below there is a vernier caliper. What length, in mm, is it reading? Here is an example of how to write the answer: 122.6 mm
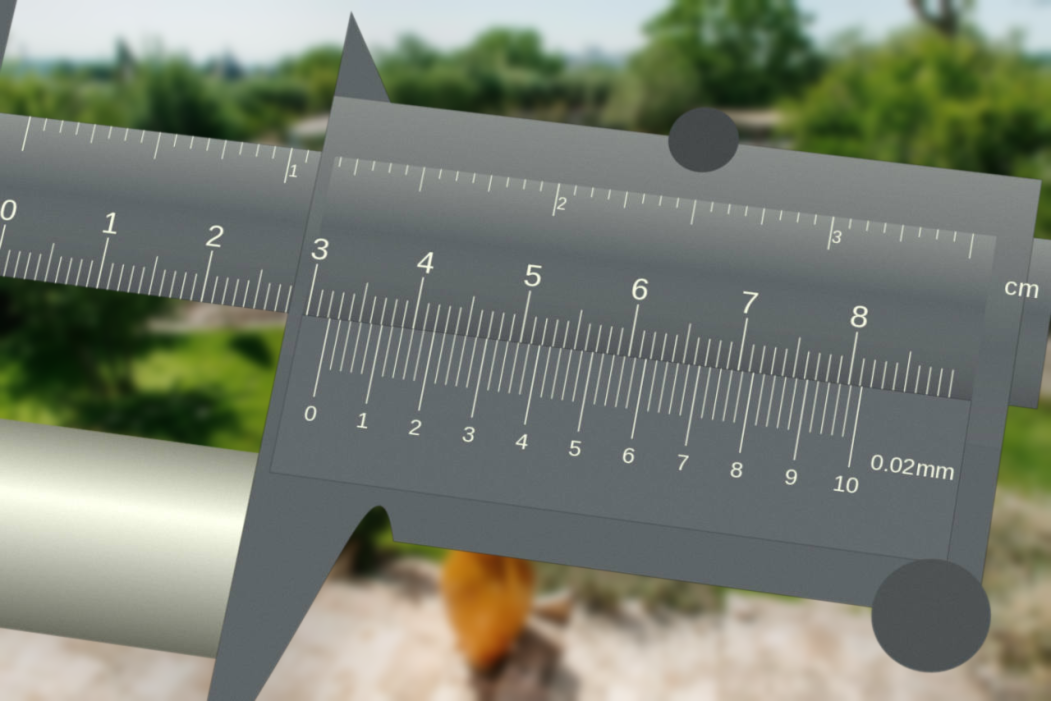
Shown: 32.2 mm
